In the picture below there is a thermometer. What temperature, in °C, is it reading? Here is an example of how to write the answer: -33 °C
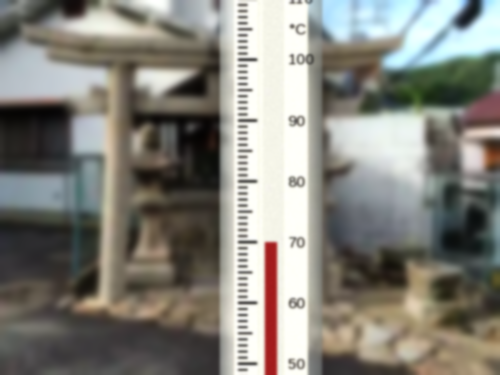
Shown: 70 °C
